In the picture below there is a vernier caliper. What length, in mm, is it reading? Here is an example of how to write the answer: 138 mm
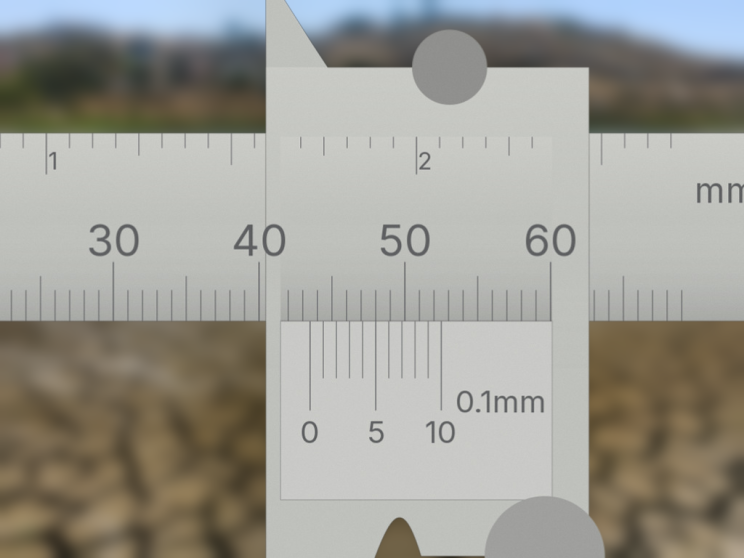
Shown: 43.5 mm
